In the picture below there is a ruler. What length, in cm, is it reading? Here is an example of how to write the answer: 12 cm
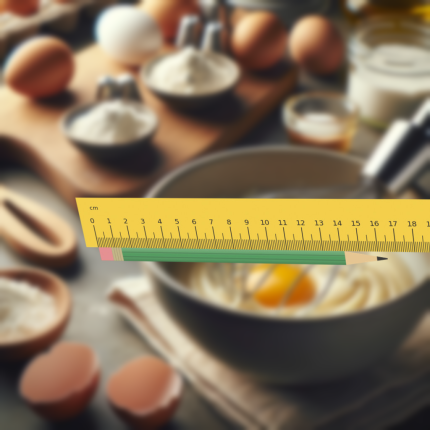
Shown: 16.5 cm
